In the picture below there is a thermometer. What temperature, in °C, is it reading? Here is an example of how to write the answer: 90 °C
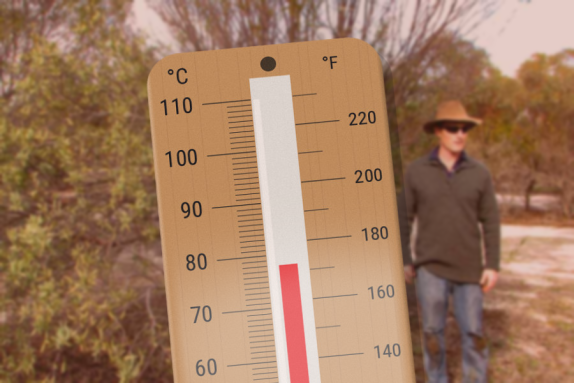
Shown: 78 °C
